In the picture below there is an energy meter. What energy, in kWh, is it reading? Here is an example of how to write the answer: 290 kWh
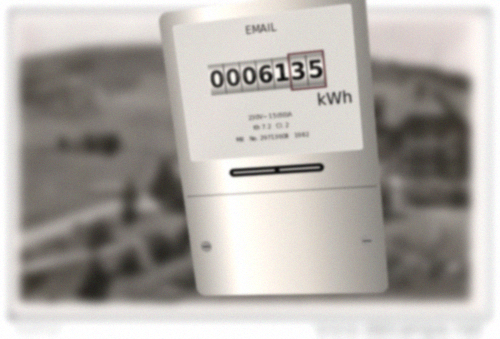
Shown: 61.35 kWh
